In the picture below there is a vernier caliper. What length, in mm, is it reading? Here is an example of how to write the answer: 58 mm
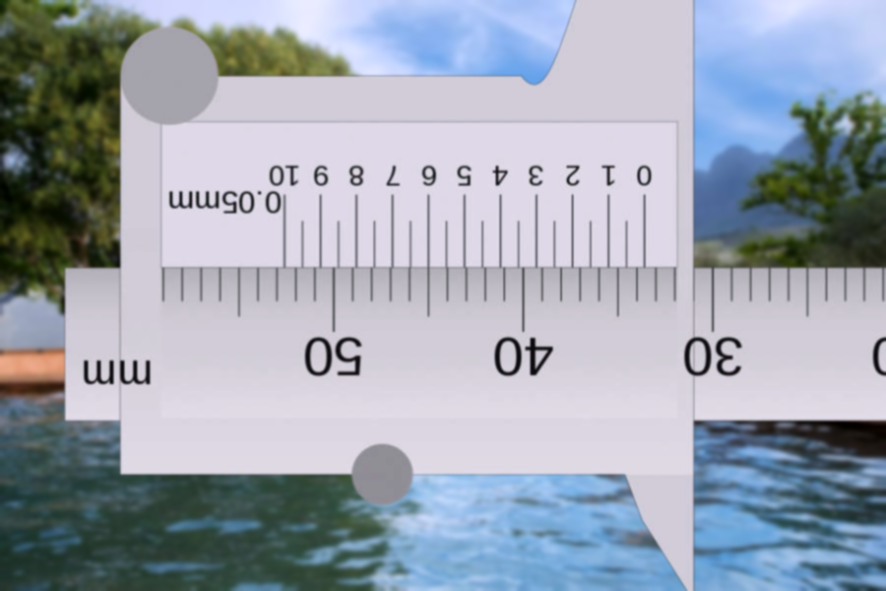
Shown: 33.6 mm
